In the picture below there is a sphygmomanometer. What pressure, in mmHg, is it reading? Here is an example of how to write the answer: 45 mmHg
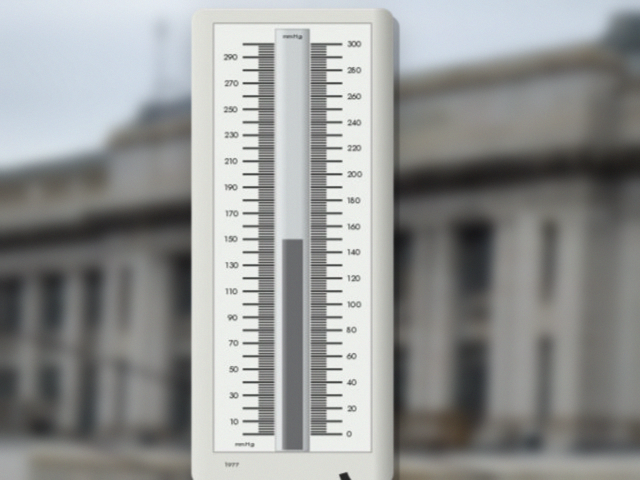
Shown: 150 mmHg
